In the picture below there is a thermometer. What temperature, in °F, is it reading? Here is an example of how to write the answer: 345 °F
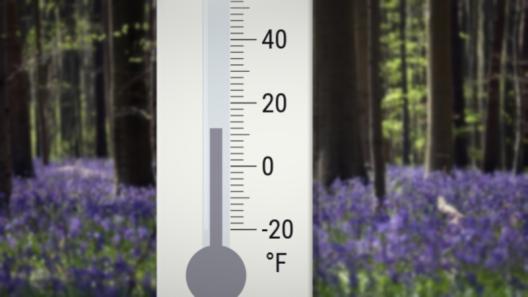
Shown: 12 °F
